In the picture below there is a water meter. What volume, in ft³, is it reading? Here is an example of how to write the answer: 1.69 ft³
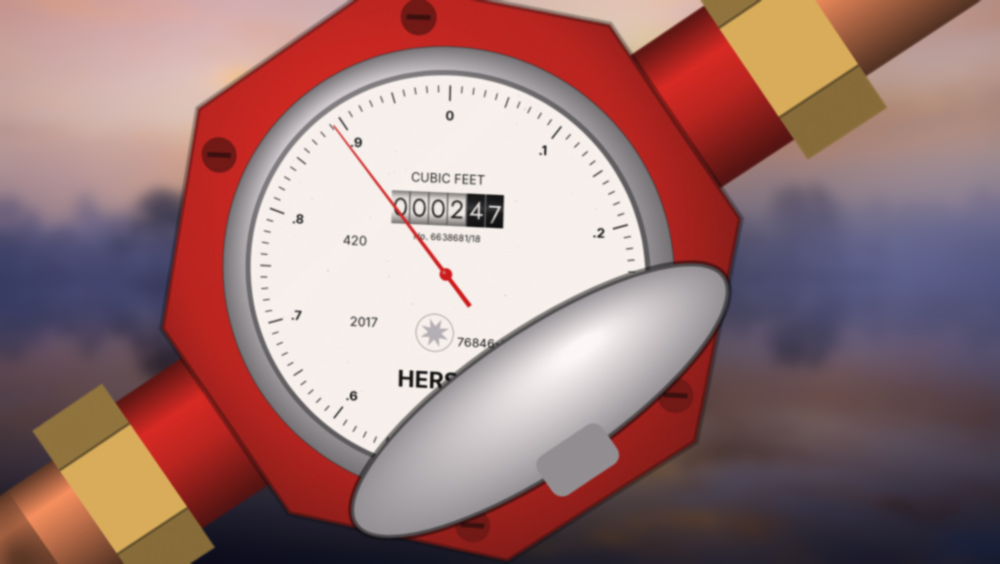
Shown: 246.89 ft³
